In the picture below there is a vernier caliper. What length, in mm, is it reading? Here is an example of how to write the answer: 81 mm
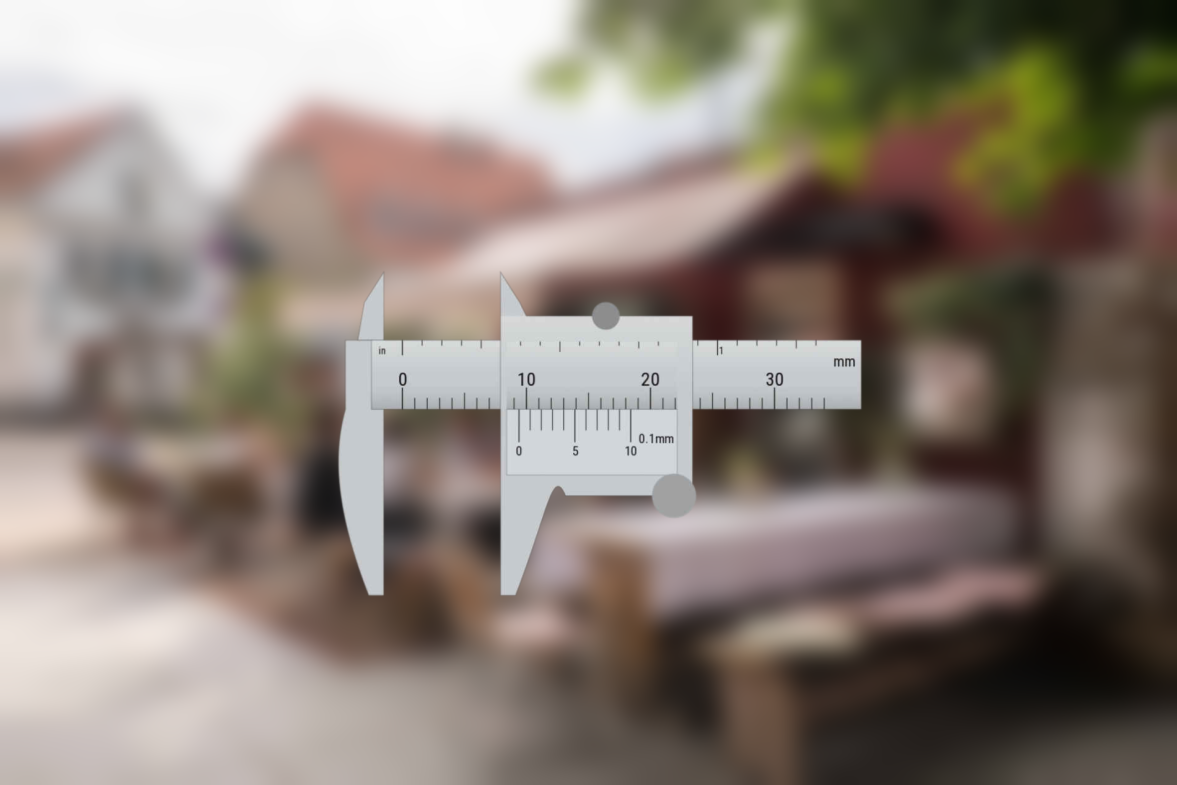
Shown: 9.4 mm
